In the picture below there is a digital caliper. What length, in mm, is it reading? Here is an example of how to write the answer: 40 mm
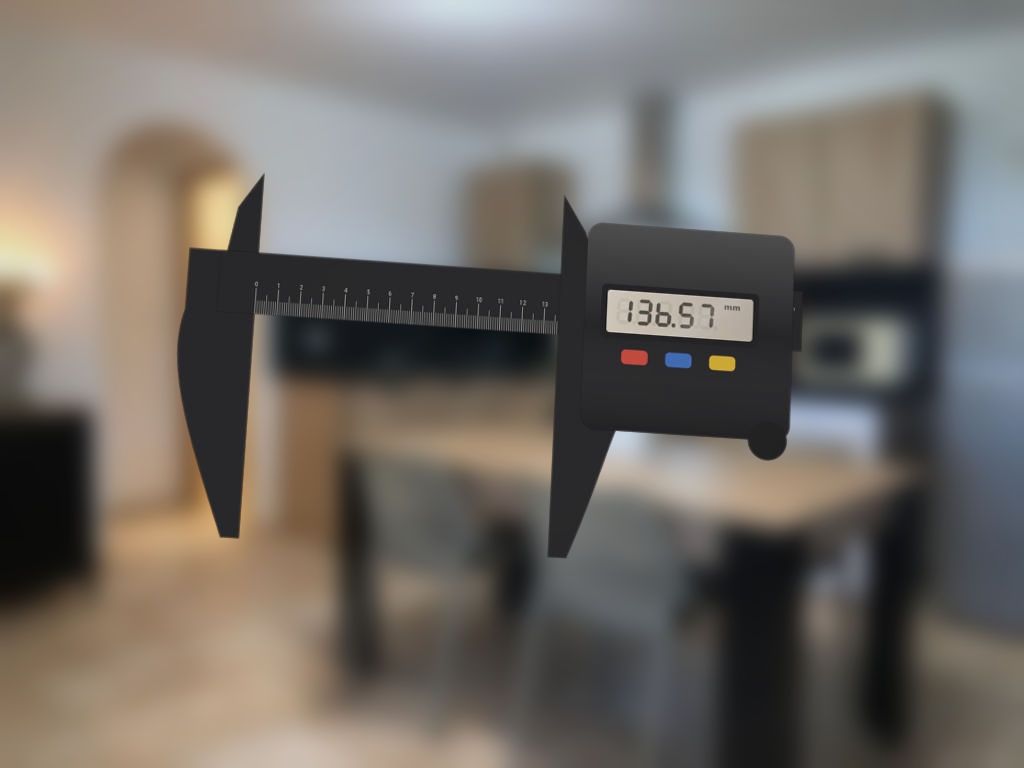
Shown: 136.57 mm
